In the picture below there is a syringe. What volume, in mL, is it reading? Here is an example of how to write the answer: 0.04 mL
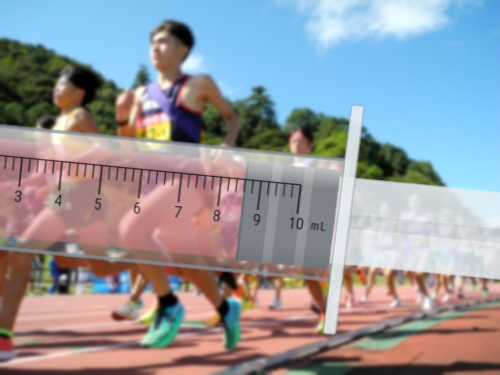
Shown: 8.6 mL
